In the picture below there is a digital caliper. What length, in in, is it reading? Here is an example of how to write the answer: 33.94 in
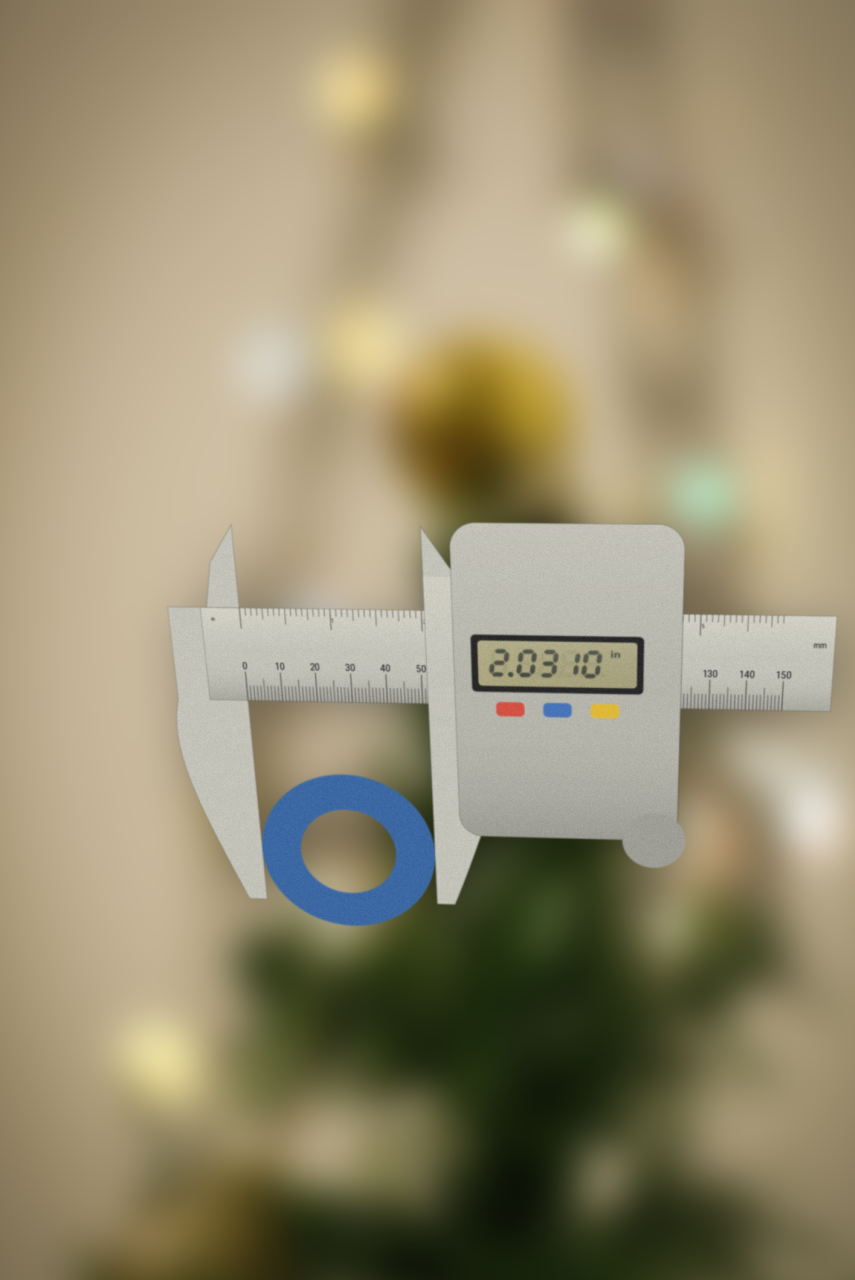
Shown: 2.0310 in
